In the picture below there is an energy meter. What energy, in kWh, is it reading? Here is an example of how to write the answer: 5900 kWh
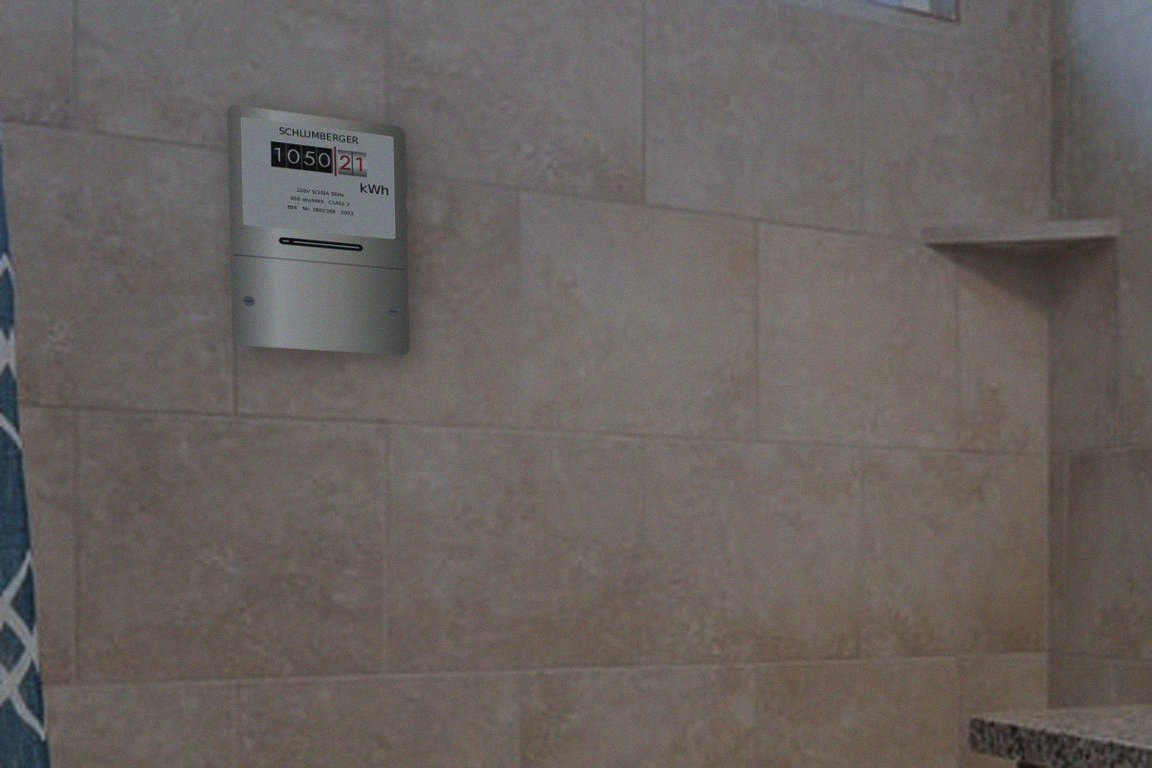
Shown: 1050.21 kWh
